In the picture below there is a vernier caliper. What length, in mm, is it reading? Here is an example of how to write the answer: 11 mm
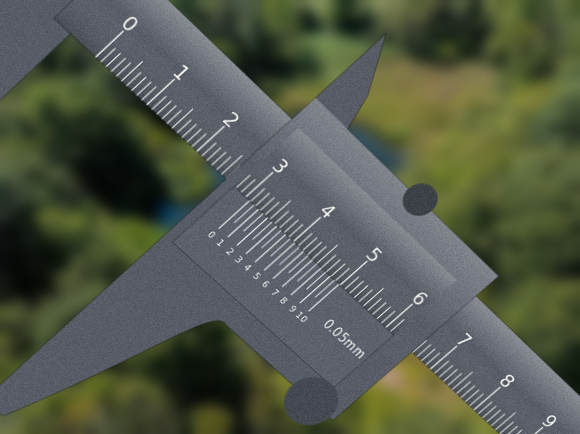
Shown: 30.8 mm
